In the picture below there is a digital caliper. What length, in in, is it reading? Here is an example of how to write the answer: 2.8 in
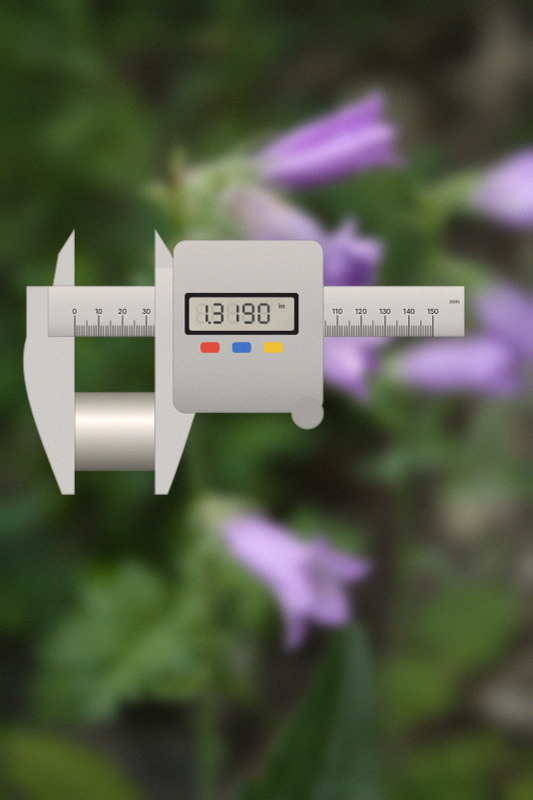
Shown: 1.3190 in
